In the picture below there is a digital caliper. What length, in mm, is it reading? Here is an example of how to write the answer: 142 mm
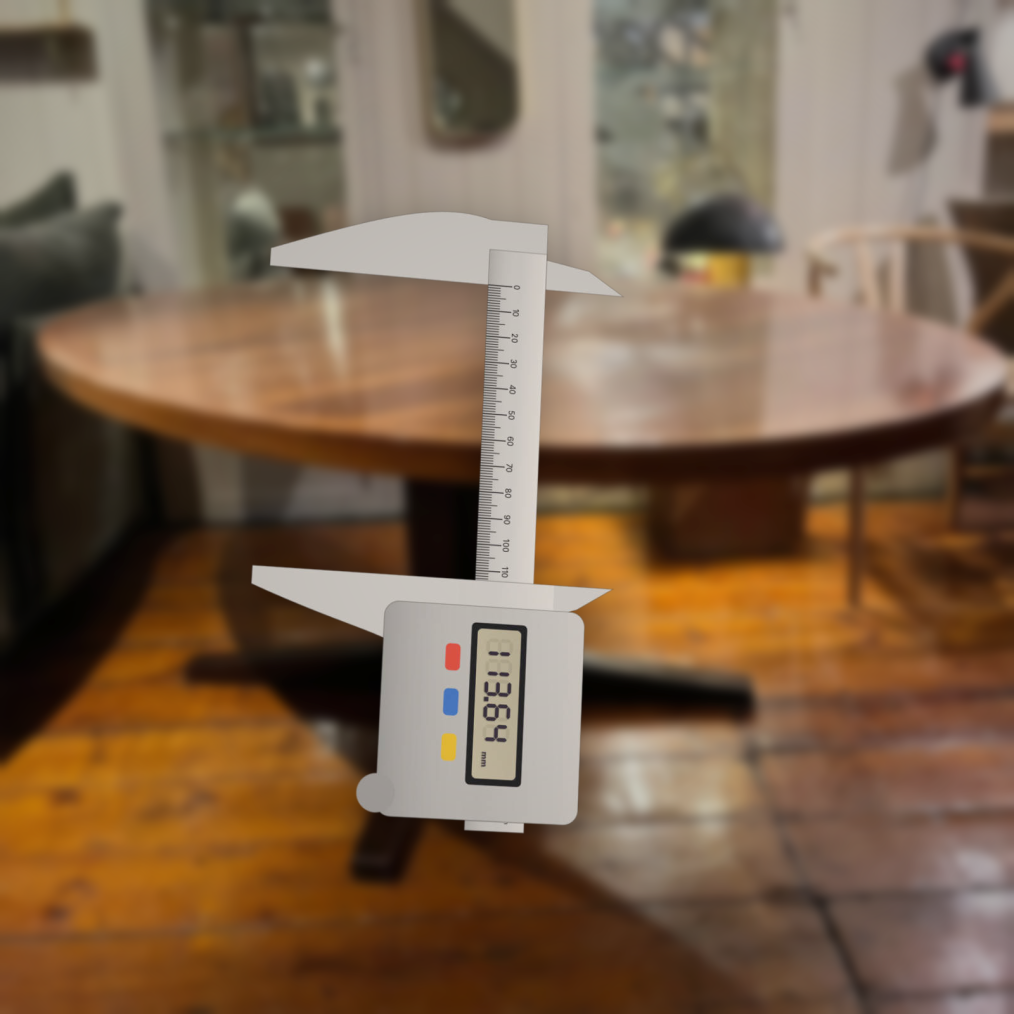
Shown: 113.64 mm
